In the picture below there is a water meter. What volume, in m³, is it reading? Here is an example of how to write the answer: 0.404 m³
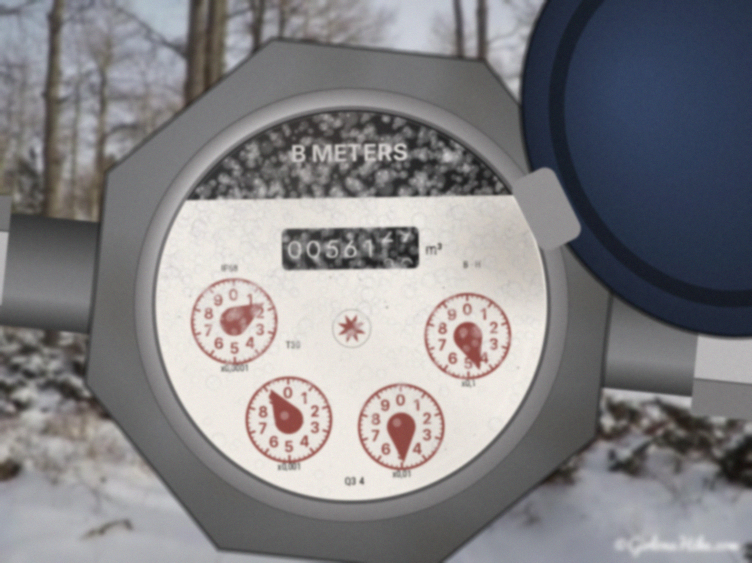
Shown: 56129.4491 m³
